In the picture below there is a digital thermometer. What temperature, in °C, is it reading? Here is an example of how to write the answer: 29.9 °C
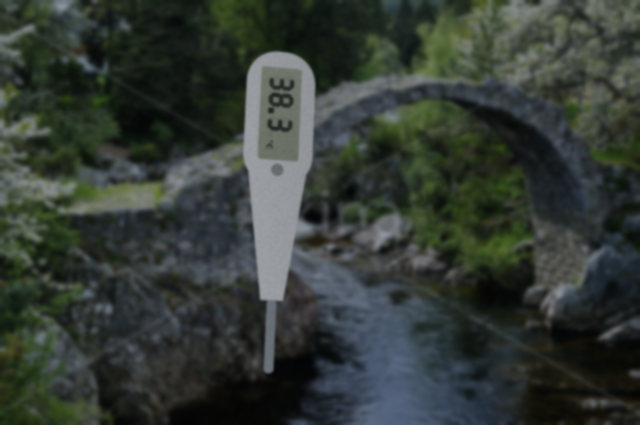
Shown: 38.3 °C
